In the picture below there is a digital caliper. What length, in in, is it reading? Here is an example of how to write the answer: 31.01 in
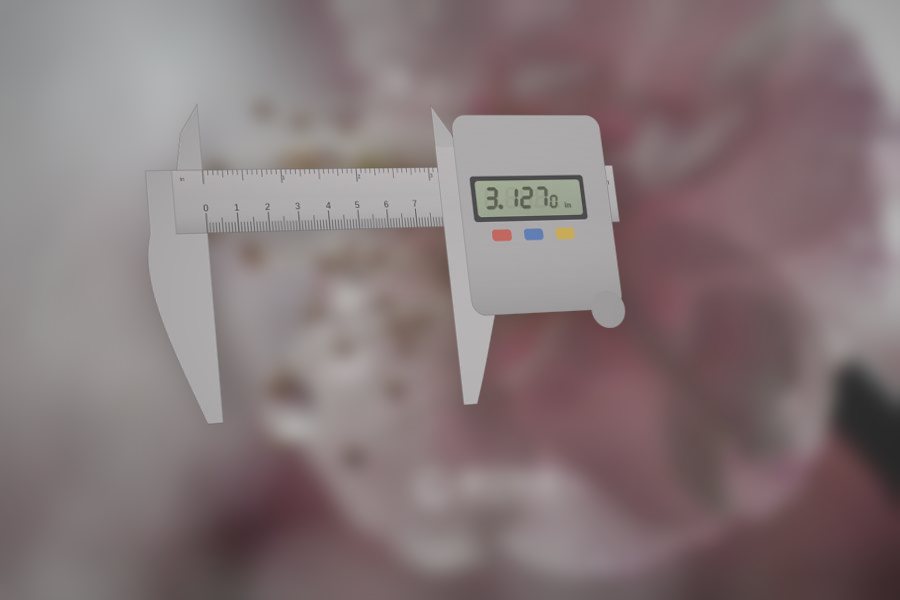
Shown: 3.1270 in
